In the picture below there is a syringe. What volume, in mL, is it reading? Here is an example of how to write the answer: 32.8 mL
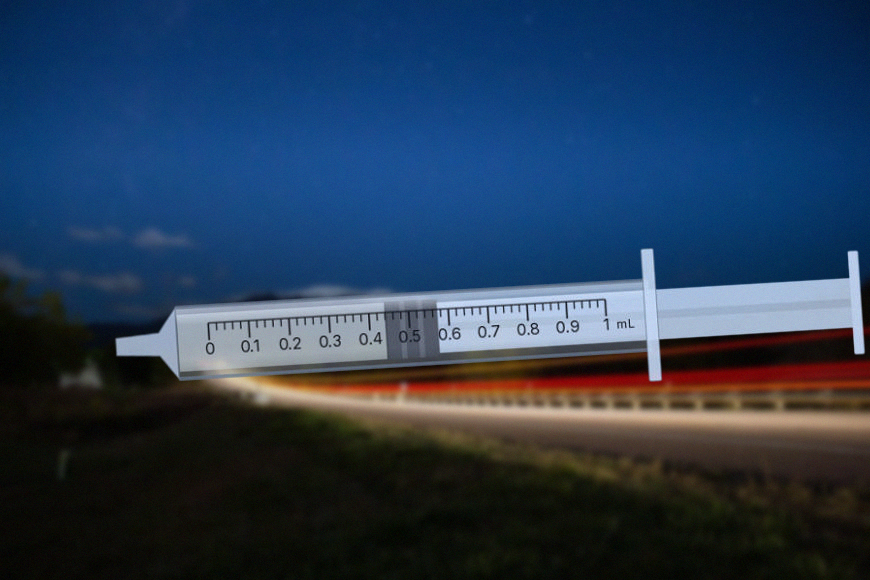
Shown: 0.44 mL
